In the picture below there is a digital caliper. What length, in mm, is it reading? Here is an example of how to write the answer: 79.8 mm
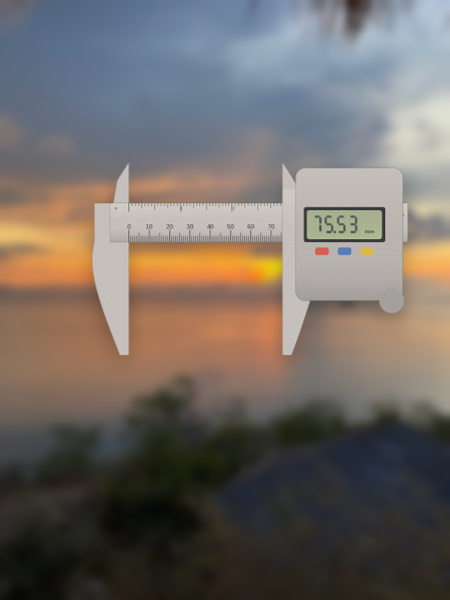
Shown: 75.53 mm
